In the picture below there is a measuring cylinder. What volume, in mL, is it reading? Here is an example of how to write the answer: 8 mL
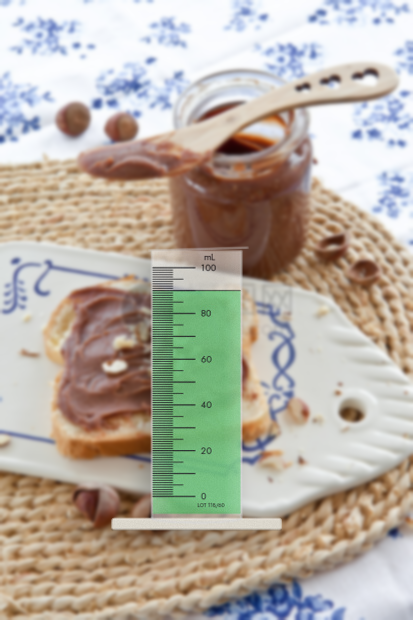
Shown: 90 mL
